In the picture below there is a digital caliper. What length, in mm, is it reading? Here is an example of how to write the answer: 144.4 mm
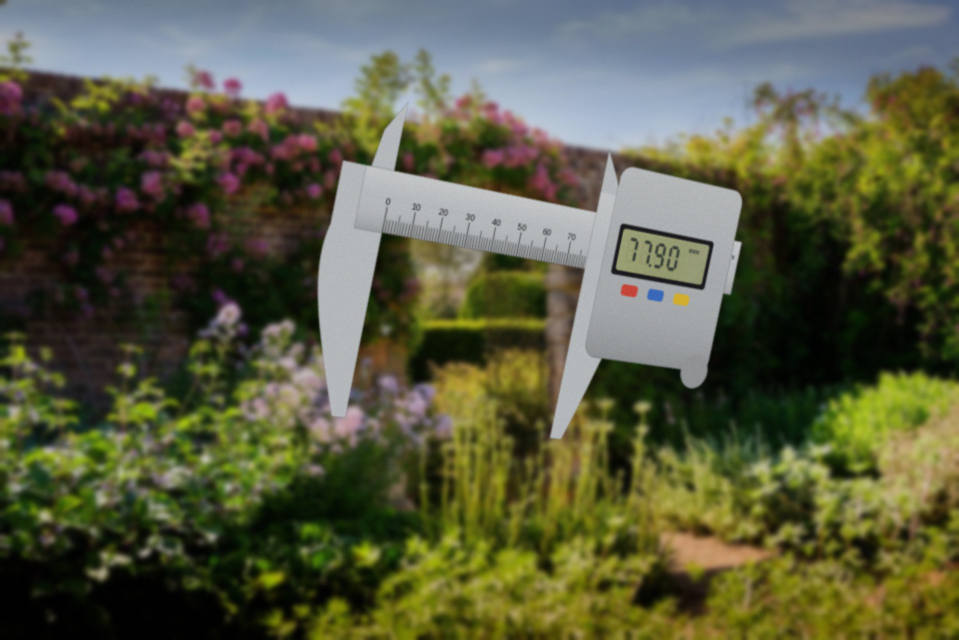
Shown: 77.90 mm
